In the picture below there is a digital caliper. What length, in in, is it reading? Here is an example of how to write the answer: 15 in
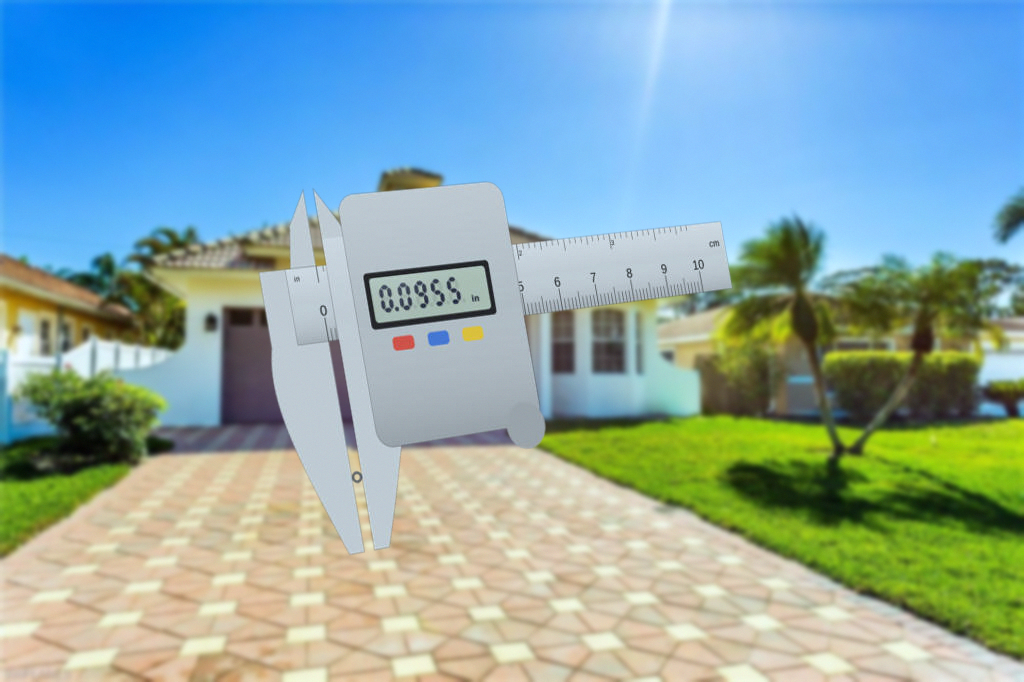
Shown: 0.0955 in
